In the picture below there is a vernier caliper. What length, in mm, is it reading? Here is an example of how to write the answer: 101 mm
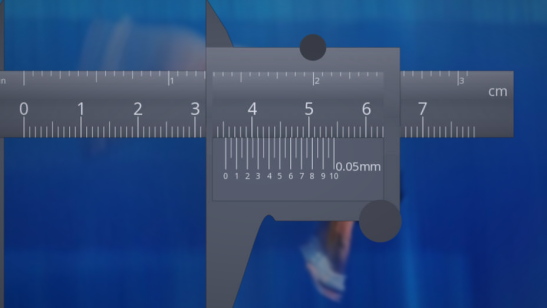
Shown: 35.4 mm
